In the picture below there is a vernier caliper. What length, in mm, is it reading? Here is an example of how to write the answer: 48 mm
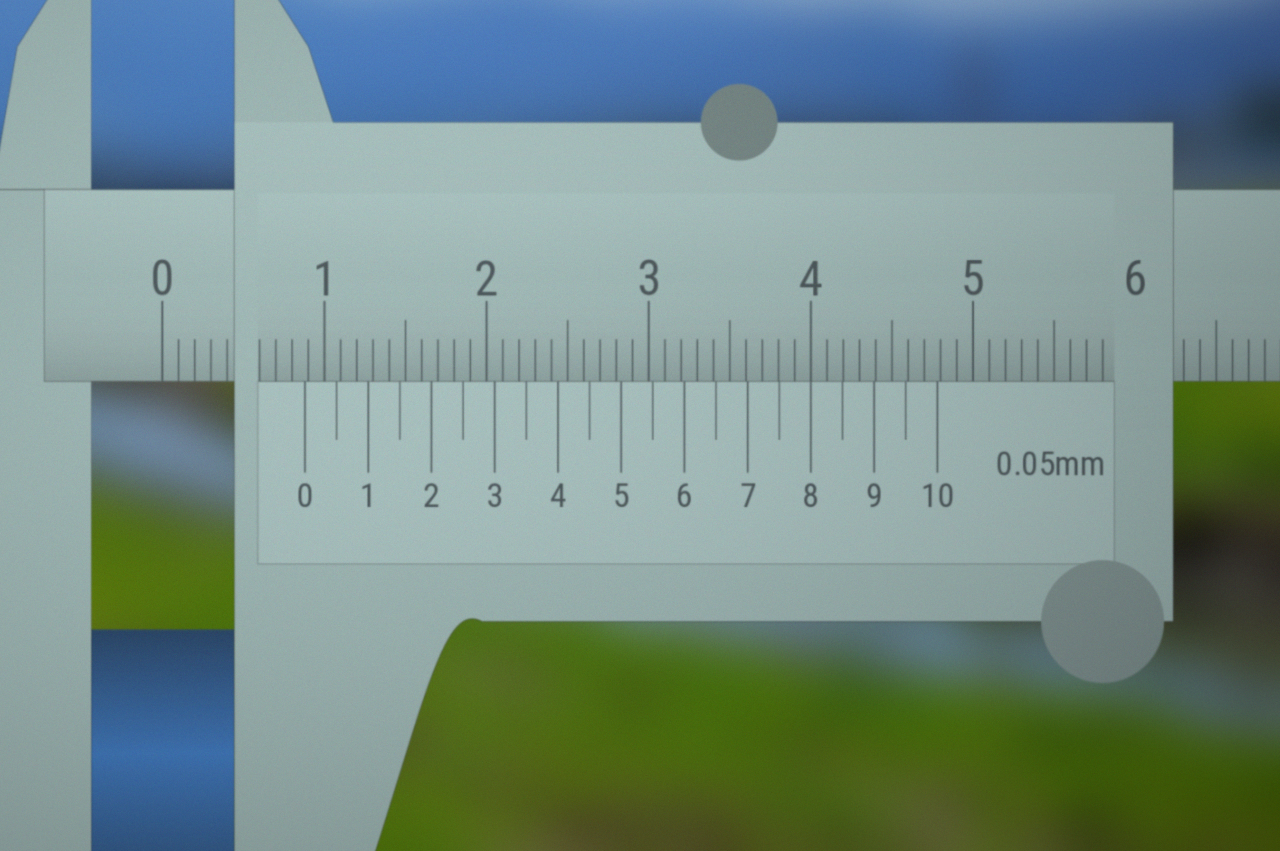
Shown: 8.8 mm
